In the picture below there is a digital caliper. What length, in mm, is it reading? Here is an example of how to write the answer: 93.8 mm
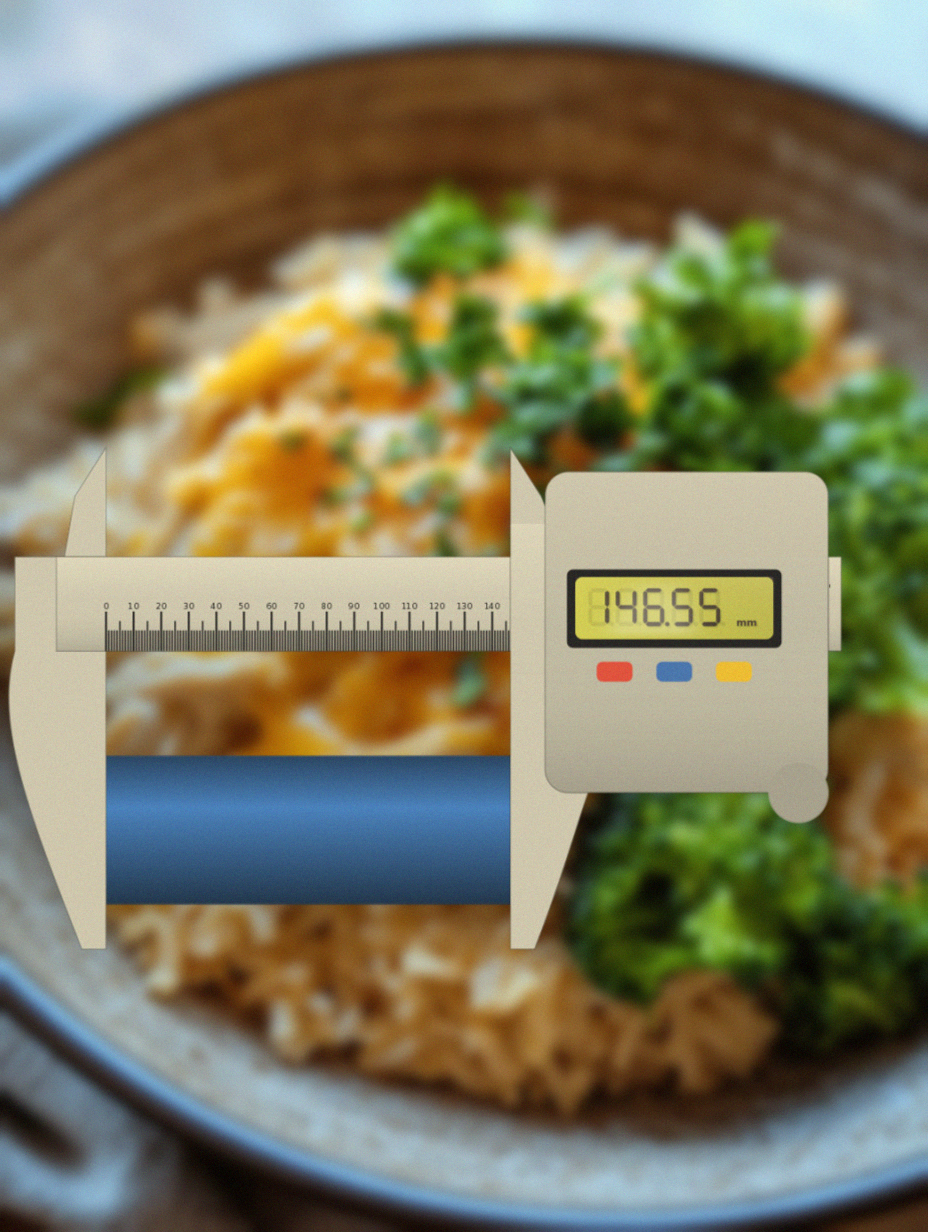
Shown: 146.55 mm
